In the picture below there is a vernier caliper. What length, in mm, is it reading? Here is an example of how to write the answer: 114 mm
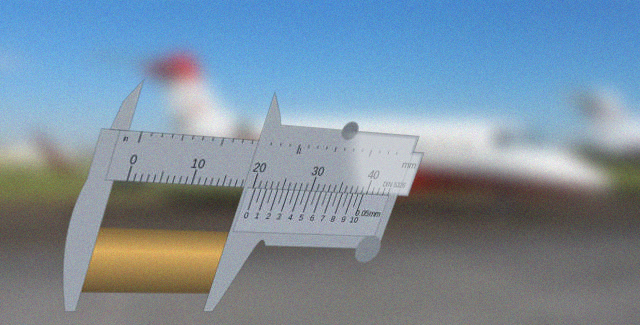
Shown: 20.4 mm
